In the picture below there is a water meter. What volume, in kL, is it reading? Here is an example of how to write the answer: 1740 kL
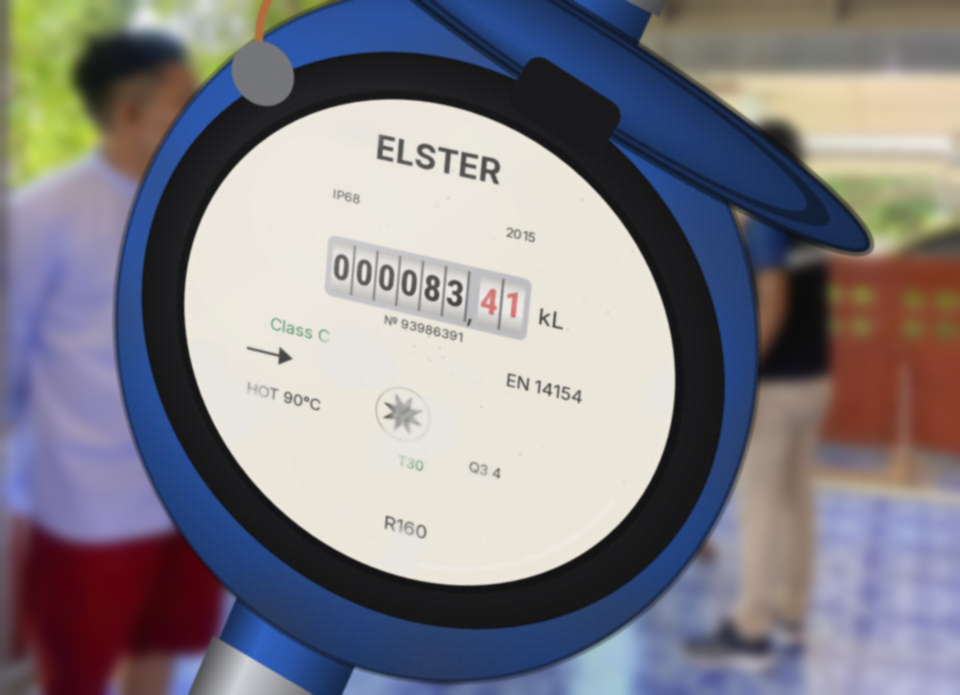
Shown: 83.41 kL
